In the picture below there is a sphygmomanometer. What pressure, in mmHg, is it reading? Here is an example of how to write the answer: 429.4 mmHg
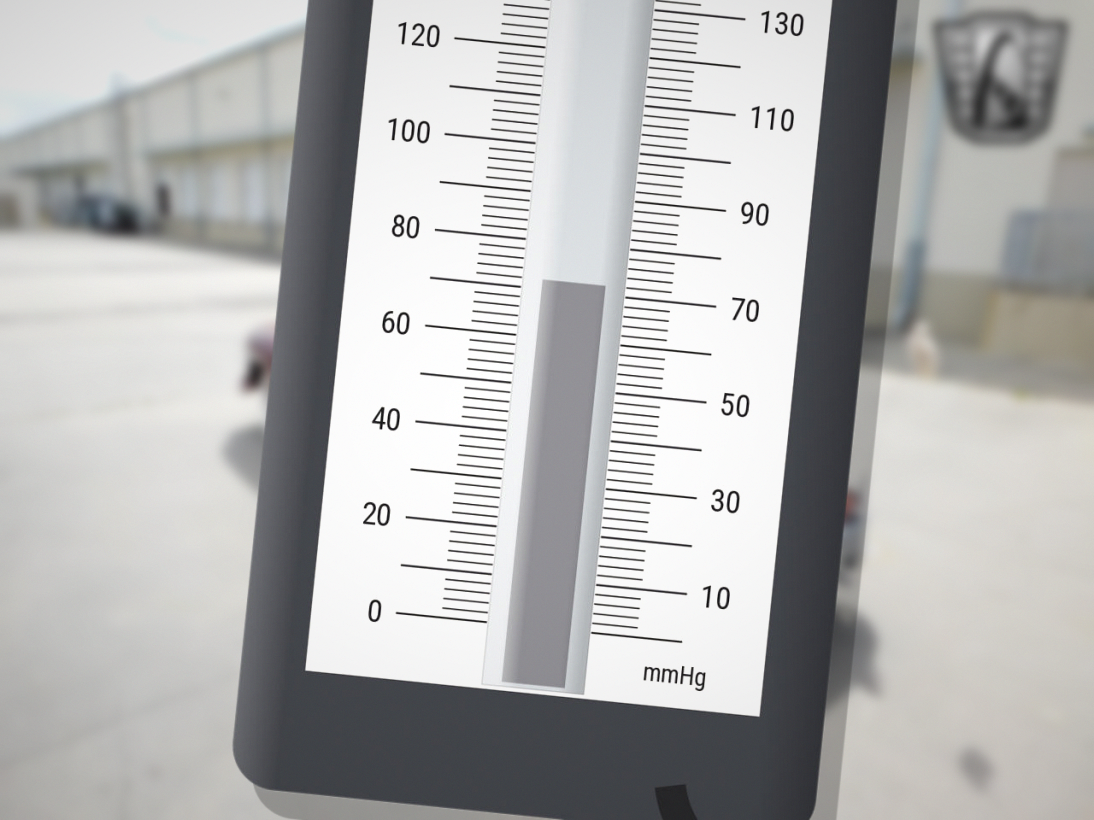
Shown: 72 mmHg
